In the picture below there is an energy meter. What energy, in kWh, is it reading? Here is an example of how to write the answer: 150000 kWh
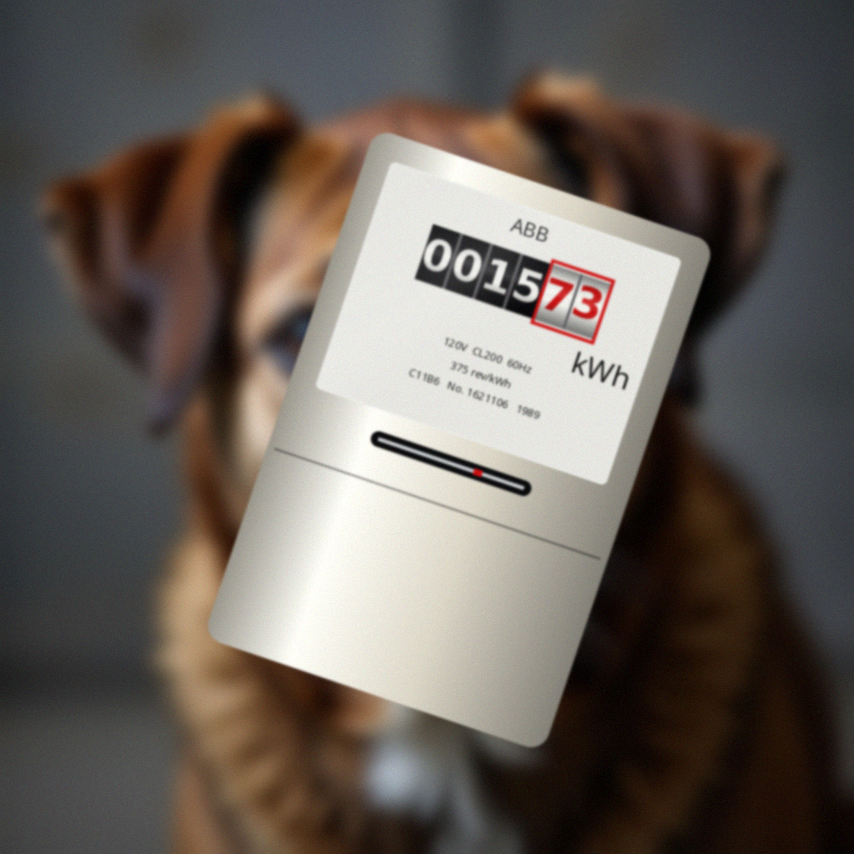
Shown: 15.73 kWh
